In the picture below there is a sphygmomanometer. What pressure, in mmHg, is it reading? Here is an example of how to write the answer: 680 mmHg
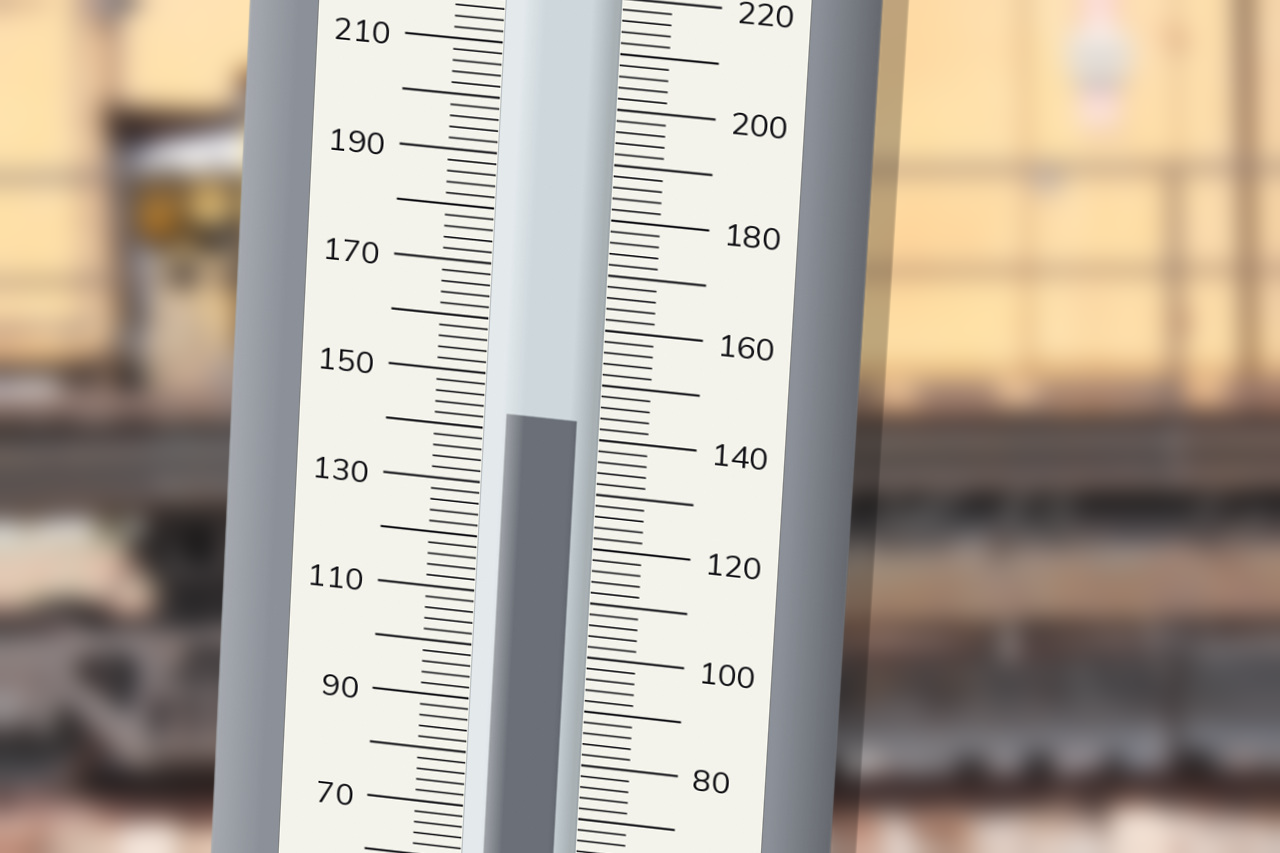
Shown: 143 mmHg
